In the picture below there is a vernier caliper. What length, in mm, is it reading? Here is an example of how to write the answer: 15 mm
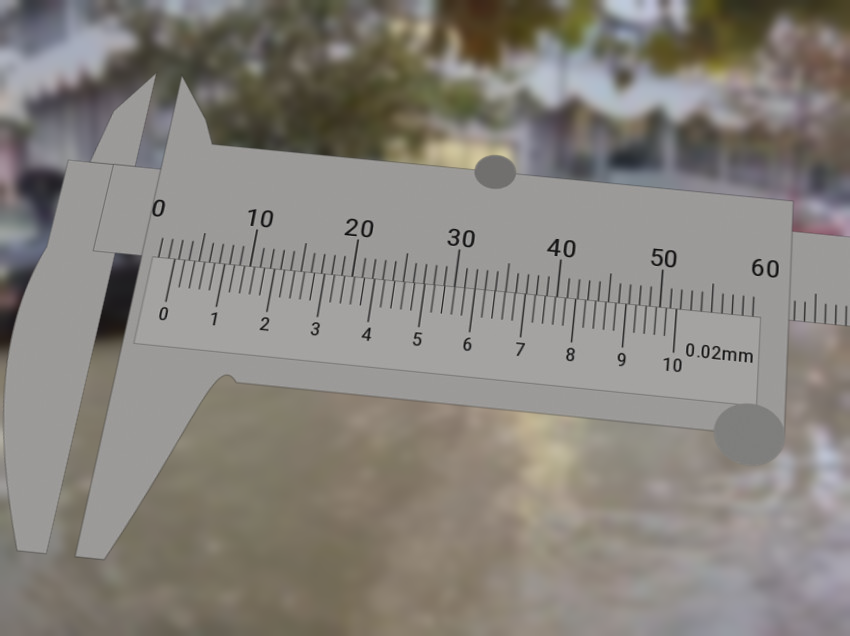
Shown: 2.6 mm
